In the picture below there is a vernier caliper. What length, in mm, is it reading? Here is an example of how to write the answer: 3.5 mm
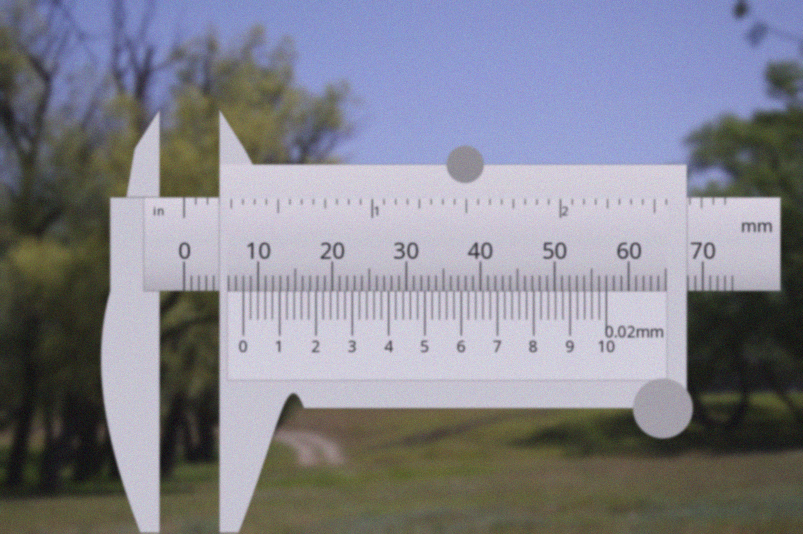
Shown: 8.0 mm
